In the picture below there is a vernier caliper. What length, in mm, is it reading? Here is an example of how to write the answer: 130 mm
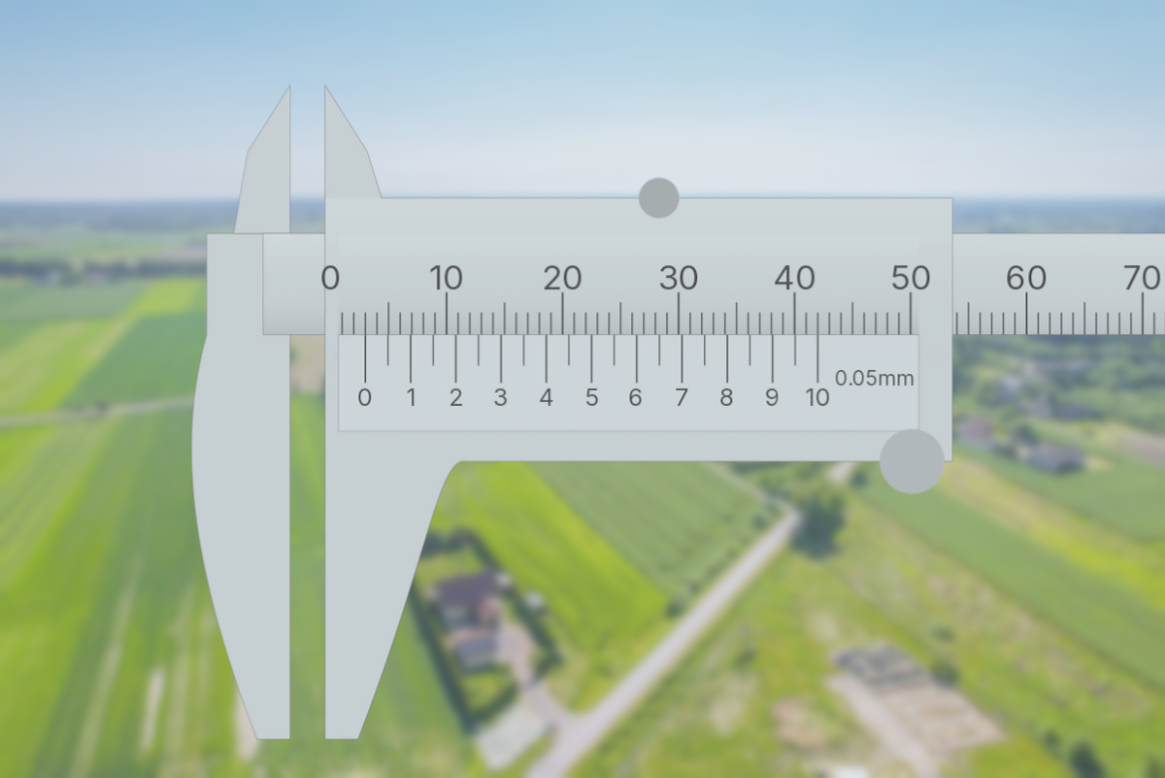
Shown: 3.0 mm
